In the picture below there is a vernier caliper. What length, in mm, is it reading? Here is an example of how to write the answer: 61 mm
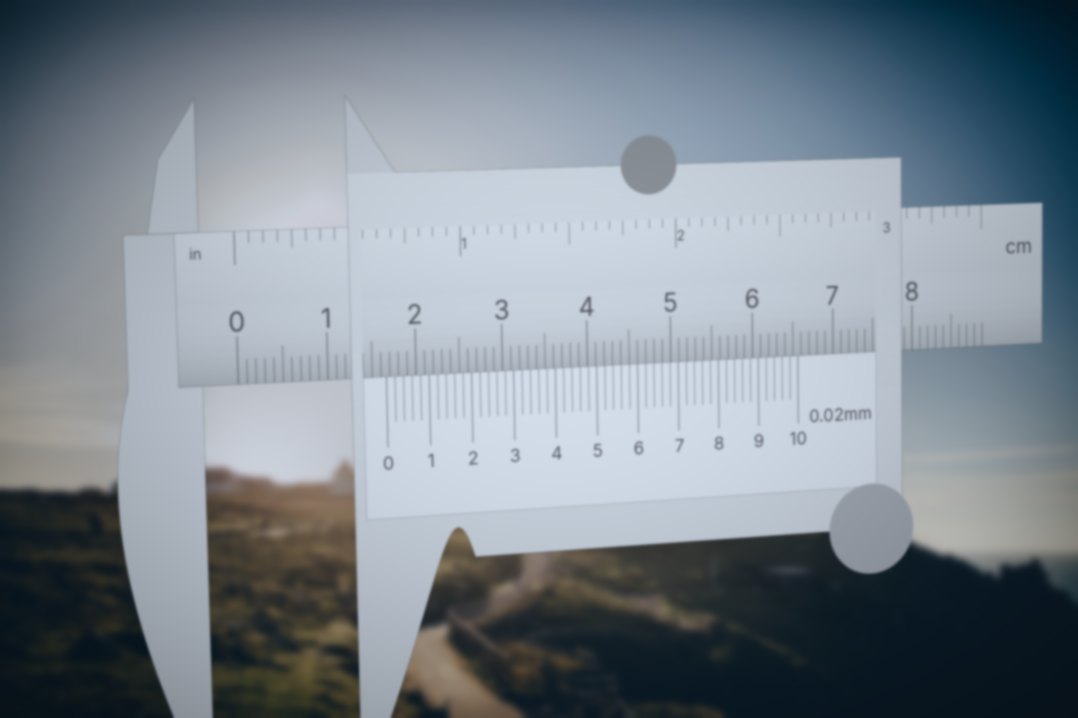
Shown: 16.6 mm
